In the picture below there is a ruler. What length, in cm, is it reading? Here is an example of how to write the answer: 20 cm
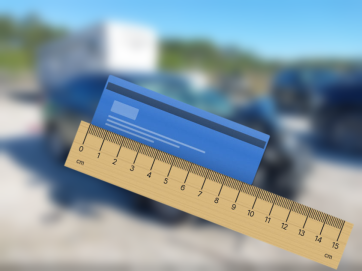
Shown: 9.5 cm
